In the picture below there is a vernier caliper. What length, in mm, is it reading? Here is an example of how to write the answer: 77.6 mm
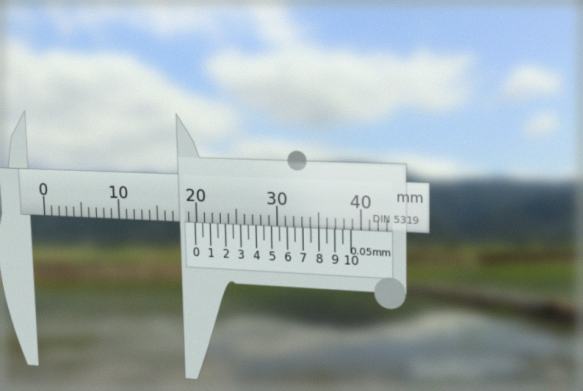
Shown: 19.8 mm
